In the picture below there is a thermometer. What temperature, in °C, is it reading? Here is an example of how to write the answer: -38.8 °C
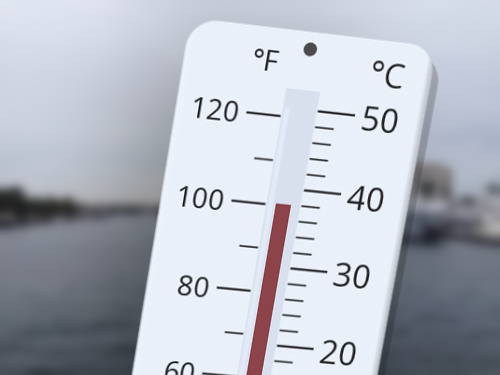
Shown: 38 °C
